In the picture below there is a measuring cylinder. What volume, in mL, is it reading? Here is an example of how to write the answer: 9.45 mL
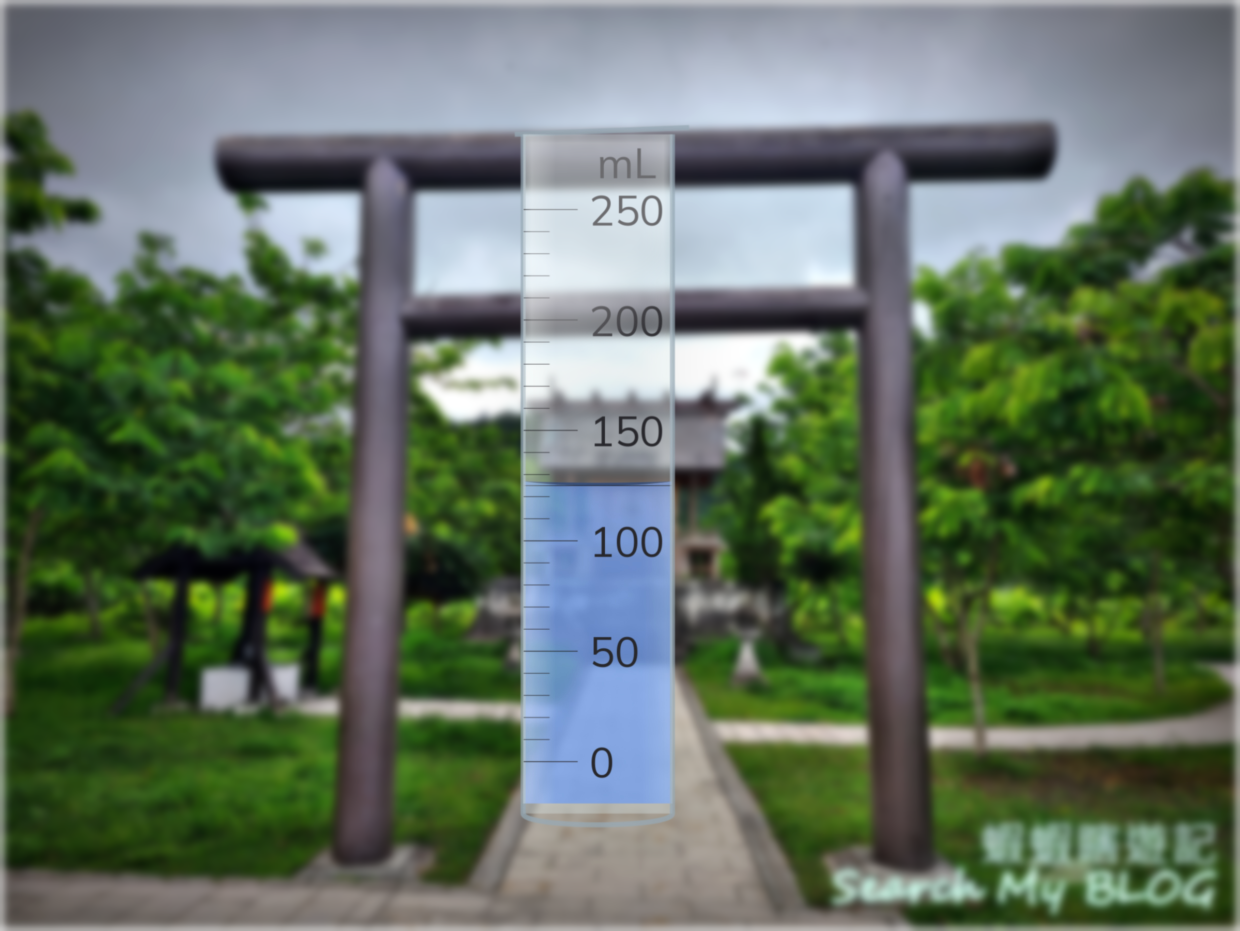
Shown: 125 mL
